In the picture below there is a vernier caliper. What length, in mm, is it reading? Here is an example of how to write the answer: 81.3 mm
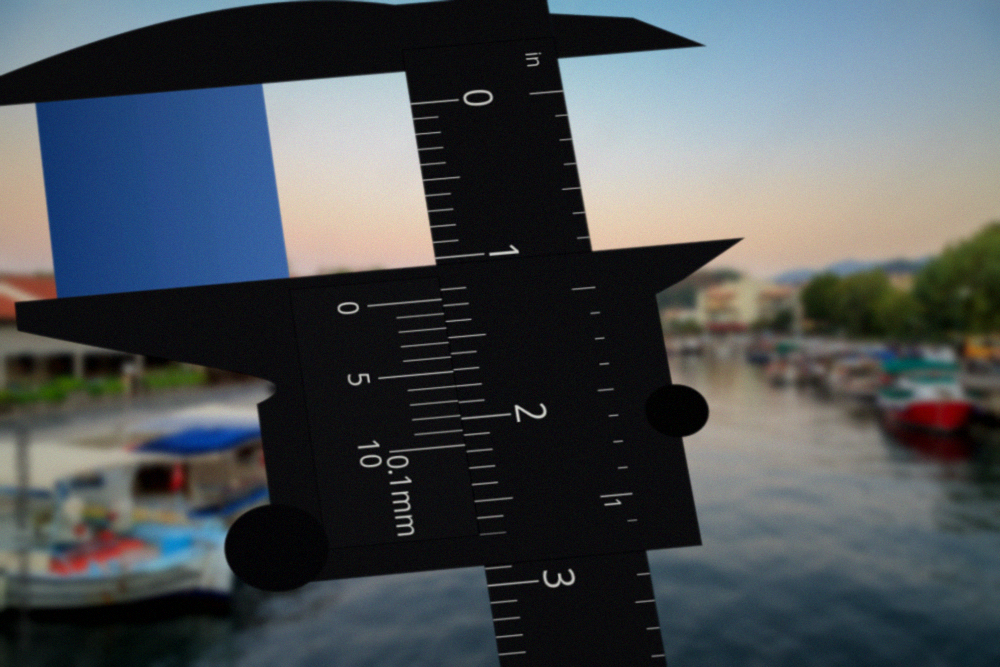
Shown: 12.6 mm
